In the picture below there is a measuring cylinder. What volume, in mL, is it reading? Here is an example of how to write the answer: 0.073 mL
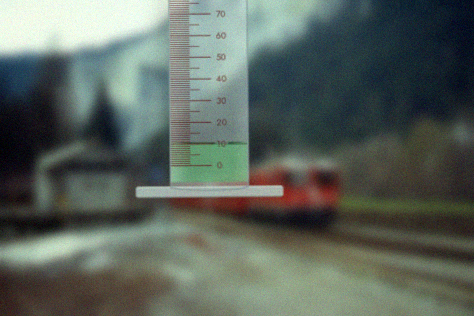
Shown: 10 mL
